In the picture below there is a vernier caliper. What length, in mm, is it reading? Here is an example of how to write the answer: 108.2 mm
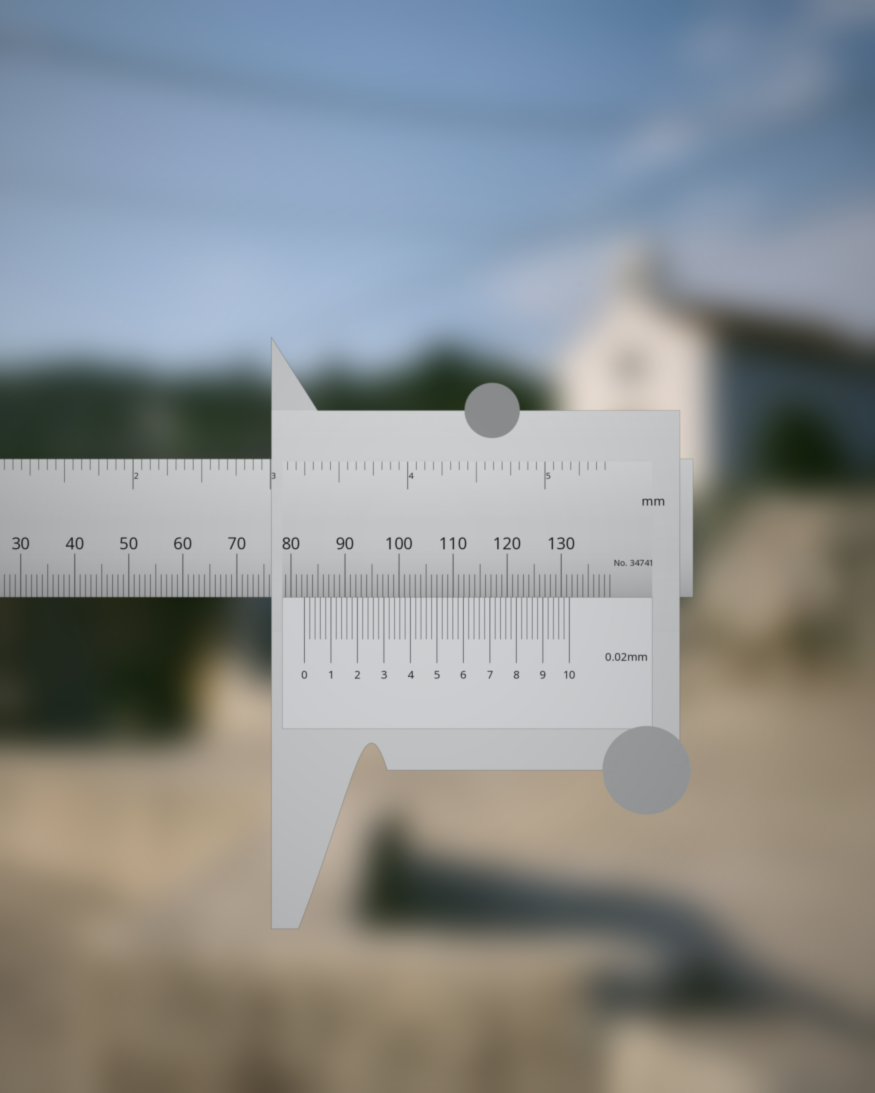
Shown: 82.5 mm
